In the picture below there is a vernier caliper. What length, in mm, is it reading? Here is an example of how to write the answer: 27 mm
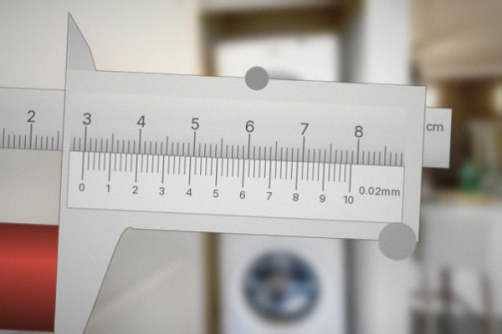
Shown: 29.8 mm
